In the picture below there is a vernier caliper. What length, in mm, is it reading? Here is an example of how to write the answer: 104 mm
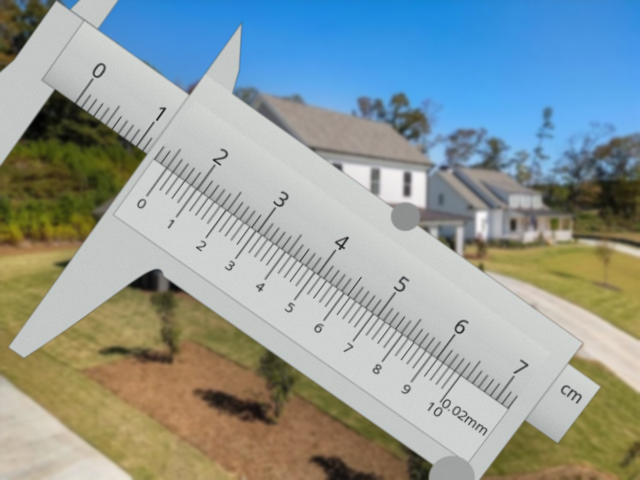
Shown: 15.0 mm
